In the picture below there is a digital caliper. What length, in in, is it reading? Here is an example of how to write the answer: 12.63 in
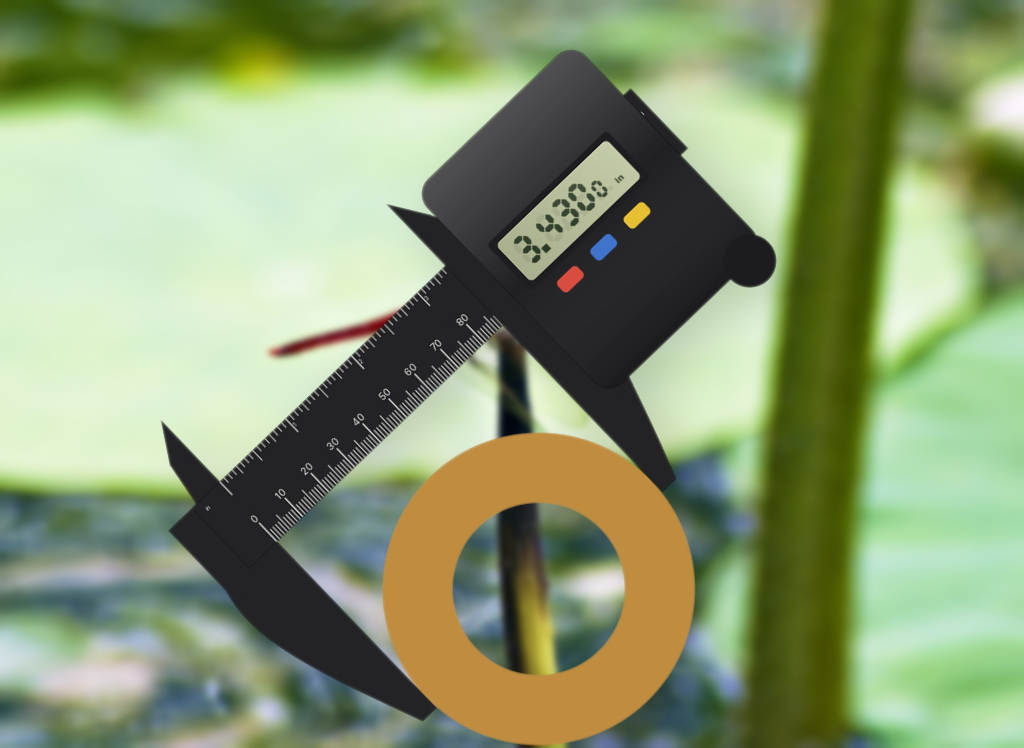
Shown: 3.4300 in
